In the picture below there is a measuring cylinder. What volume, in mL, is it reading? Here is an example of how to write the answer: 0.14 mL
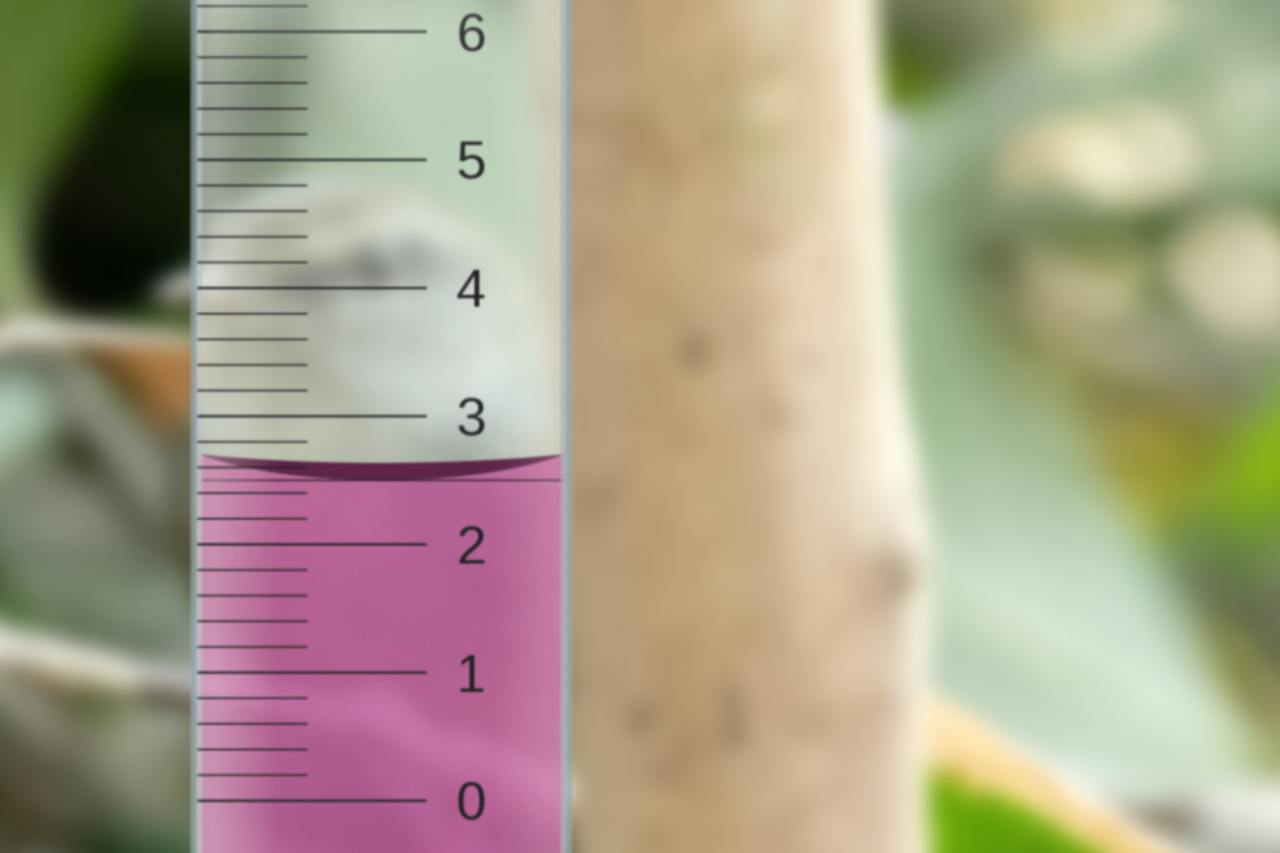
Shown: 2.5 mL
